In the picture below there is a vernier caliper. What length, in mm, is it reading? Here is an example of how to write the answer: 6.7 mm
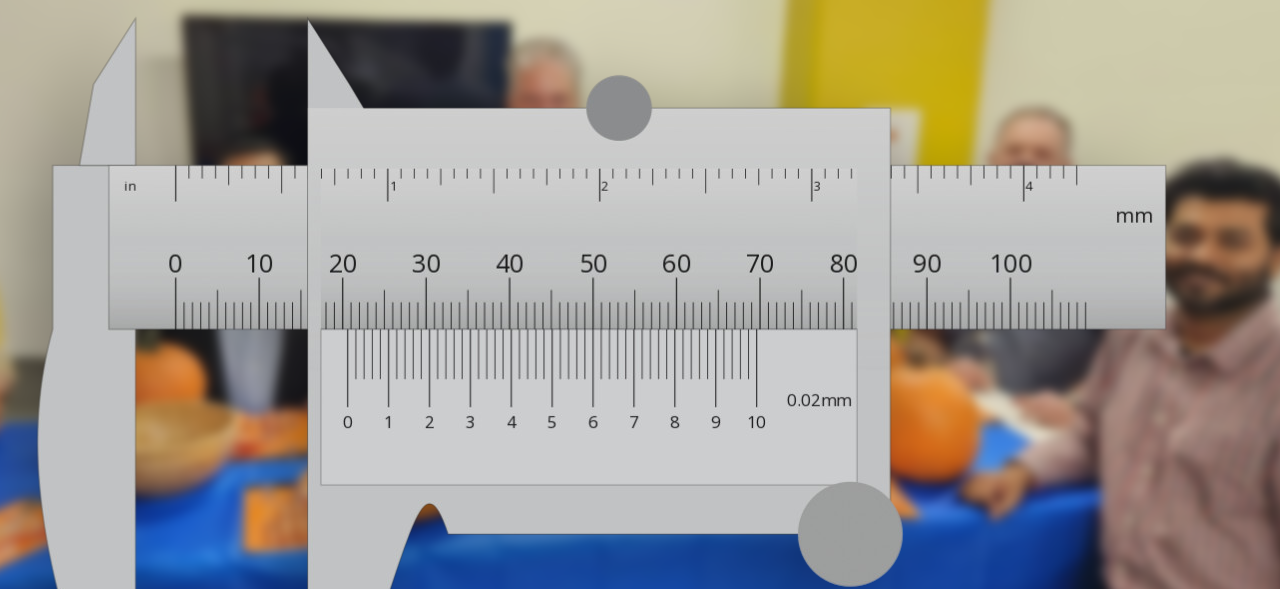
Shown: 20.6 mm
